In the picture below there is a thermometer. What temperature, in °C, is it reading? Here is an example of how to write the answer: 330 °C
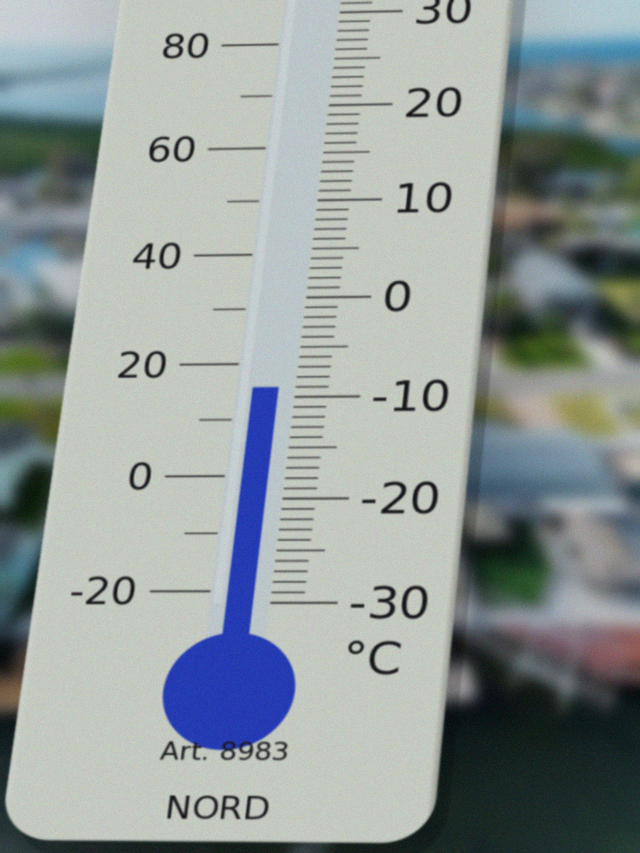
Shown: -9 °C
